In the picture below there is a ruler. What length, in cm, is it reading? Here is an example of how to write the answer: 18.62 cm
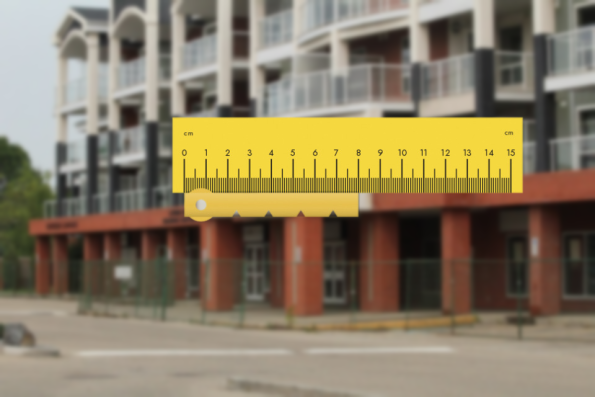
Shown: 8 cm
